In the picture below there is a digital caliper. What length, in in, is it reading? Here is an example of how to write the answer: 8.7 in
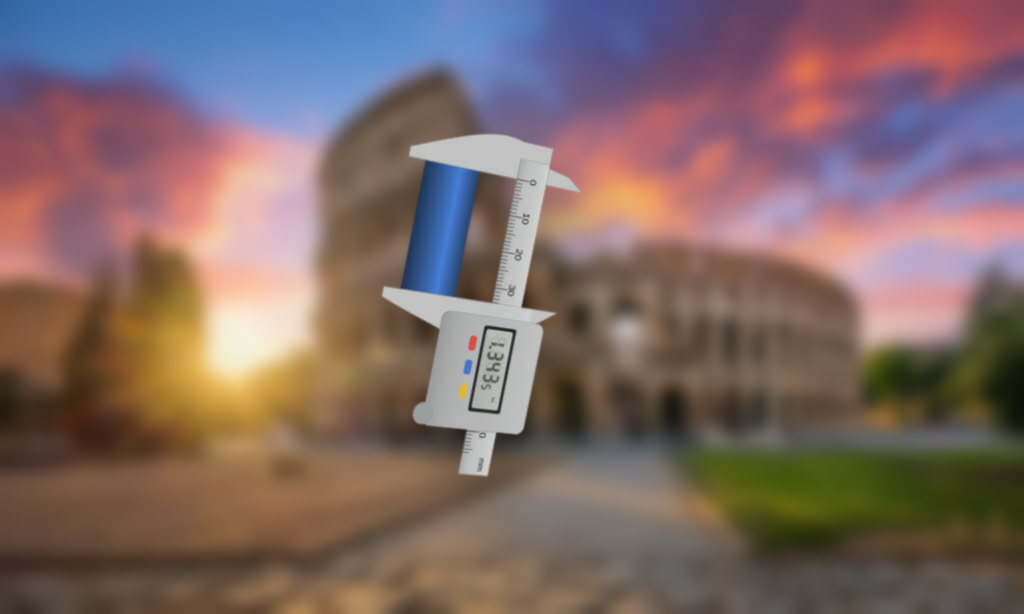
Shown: 1.3435 in
